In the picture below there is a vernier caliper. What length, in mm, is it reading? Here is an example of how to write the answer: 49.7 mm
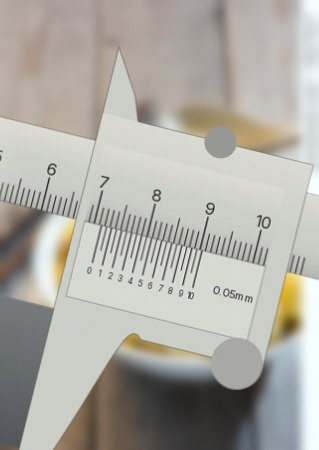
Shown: 71.4 mm
